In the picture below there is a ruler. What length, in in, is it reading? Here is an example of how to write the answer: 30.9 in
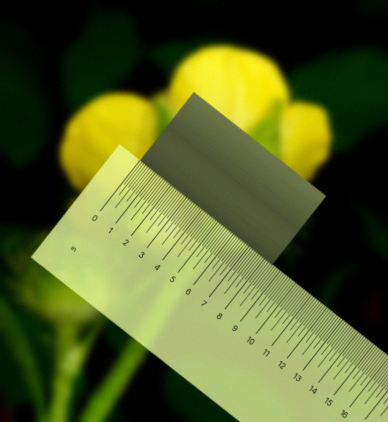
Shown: 8.5 in
